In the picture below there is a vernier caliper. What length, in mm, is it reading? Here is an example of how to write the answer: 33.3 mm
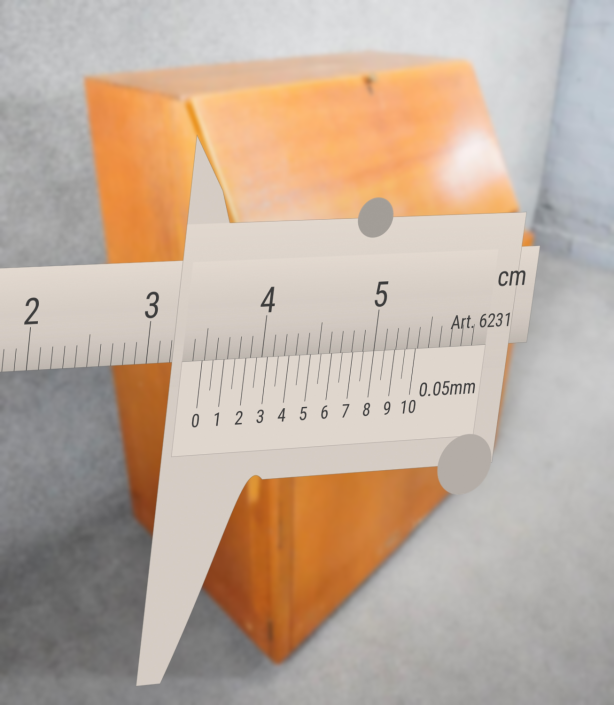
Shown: 34.8 mm
